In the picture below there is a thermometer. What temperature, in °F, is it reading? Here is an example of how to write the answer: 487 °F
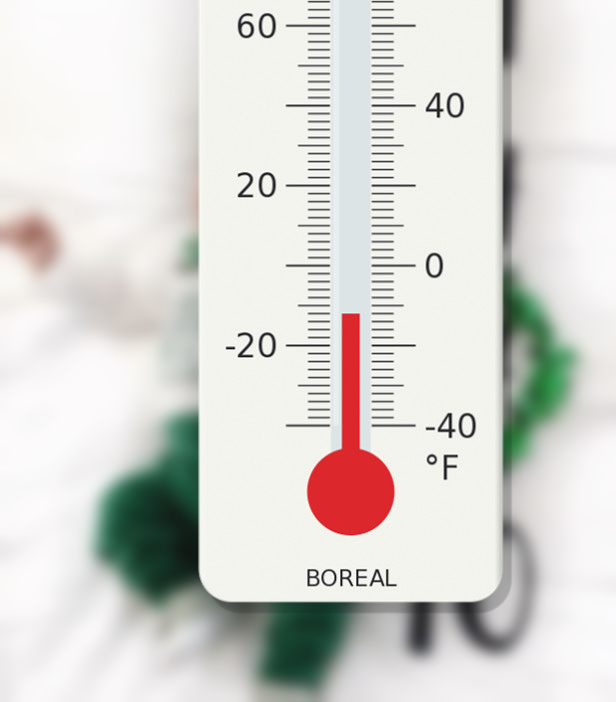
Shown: -12 °F
